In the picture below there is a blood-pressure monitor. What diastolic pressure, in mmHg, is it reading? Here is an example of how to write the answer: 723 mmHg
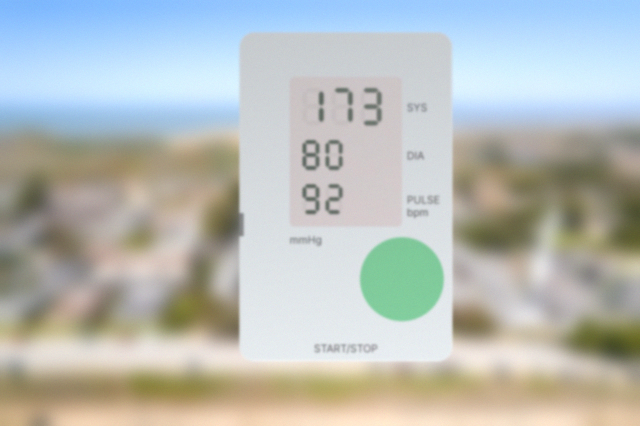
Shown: 80 mmHg
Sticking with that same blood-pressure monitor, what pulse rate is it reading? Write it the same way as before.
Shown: 92 bpm
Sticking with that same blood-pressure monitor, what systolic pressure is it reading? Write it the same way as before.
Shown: 173 mmHg
